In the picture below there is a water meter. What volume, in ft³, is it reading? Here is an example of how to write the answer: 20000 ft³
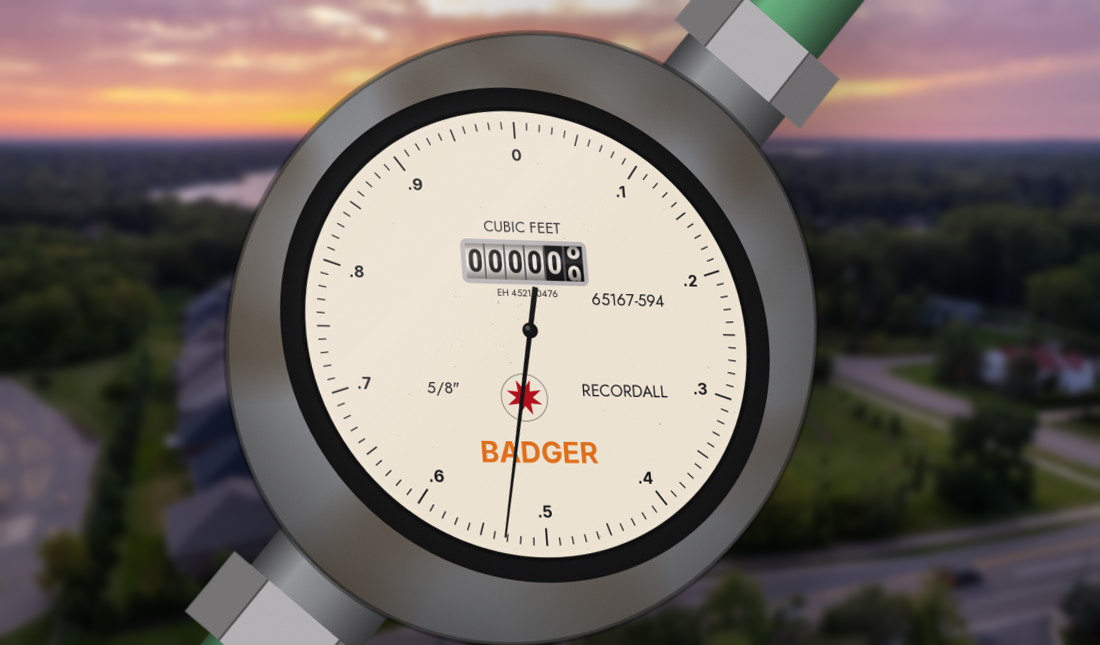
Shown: 8.53 ft³
